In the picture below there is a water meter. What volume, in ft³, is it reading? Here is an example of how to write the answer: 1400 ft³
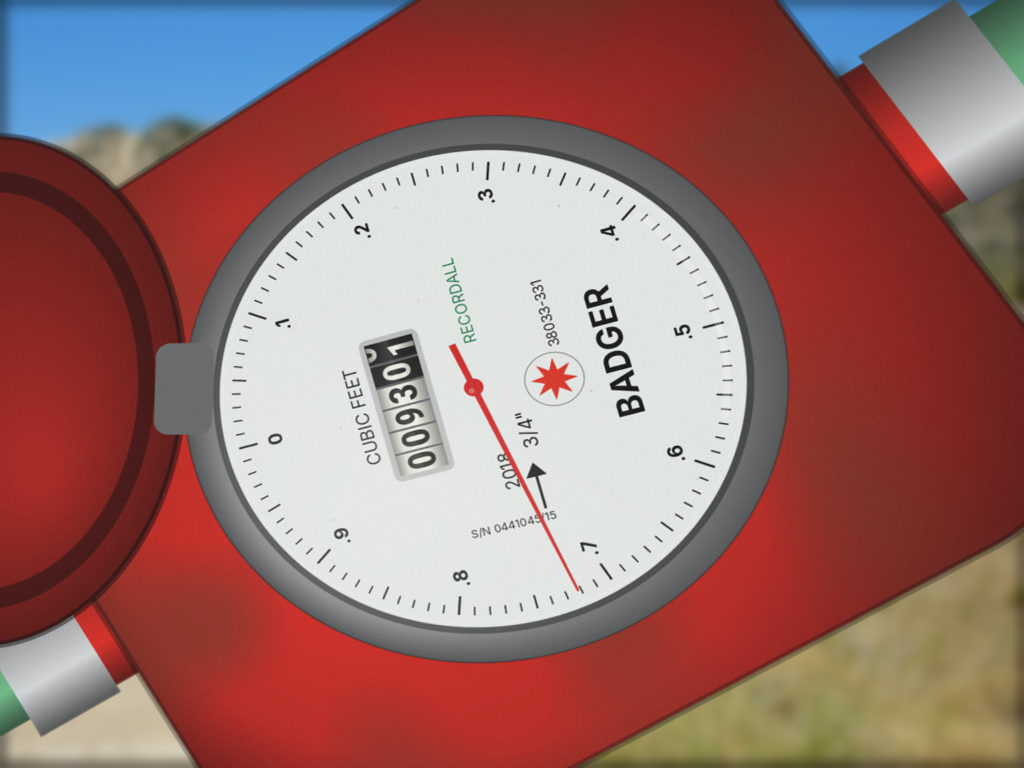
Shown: 9300.72 ft³
